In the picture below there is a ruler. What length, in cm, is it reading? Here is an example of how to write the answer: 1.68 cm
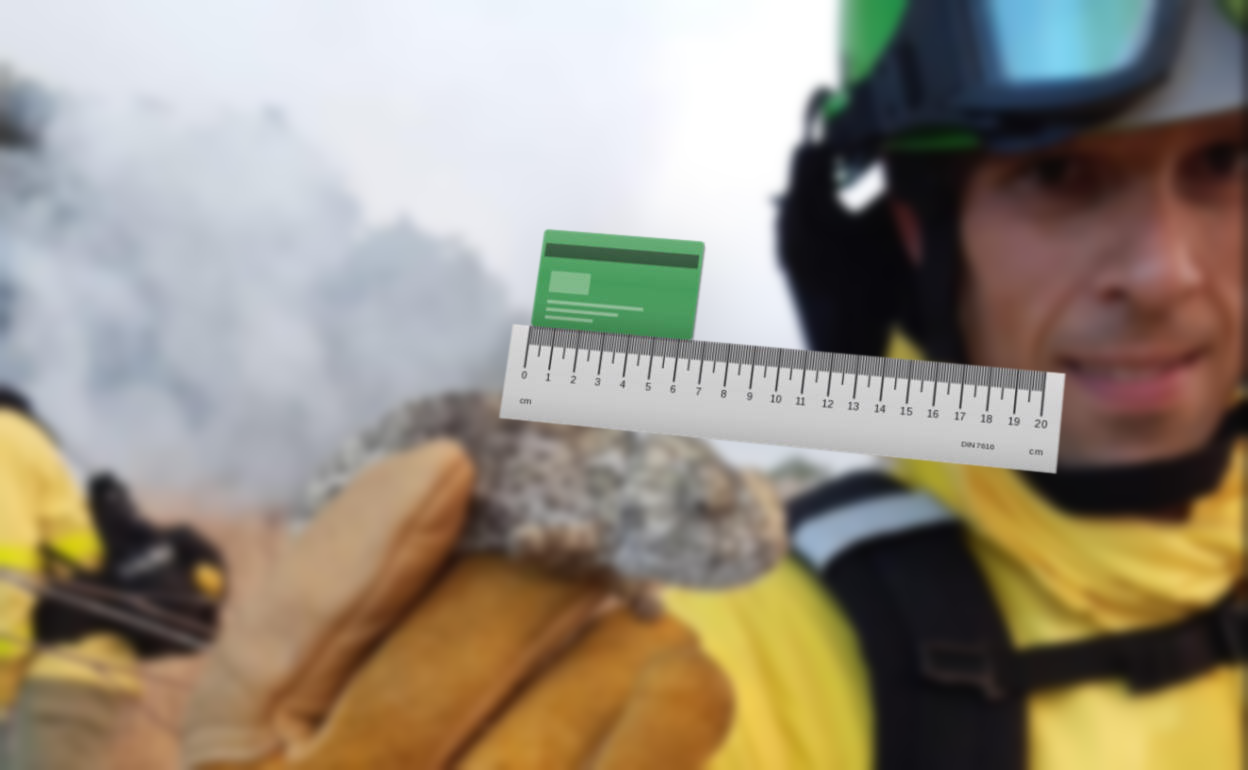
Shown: 6.5 cm
